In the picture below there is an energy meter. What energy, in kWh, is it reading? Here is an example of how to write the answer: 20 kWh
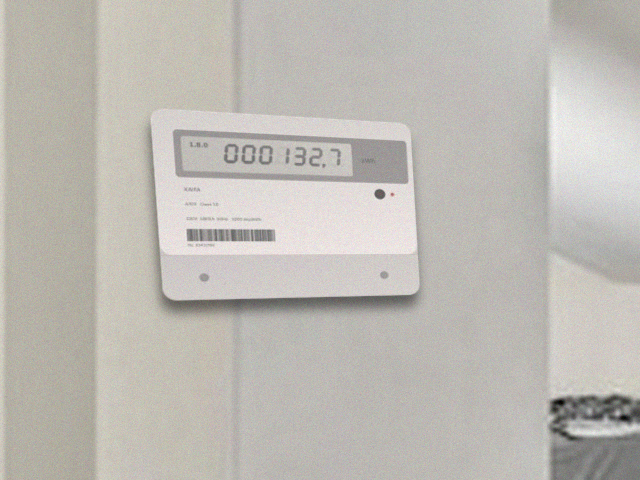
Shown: 132.7 kWh
